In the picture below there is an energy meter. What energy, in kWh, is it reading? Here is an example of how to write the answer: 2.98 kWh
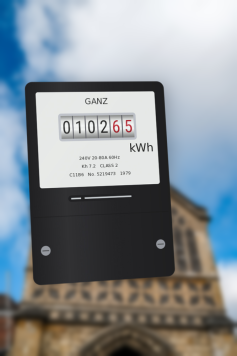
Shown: 102.65 kWh
